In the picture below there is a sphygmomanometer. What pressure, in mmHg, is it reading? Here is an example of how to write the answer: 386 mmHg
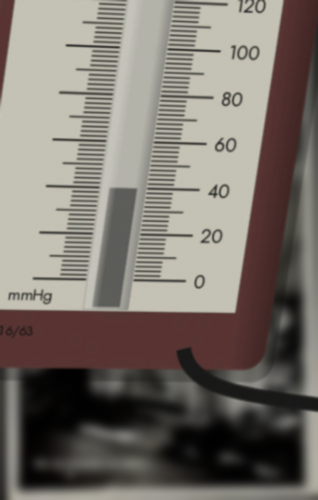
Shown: 40 mmHg
